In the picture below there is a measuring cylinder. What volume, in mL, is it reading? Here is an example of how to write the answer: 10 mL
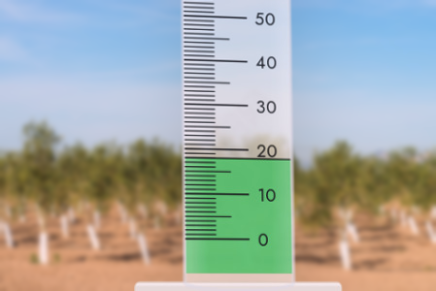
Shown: 18 mL
